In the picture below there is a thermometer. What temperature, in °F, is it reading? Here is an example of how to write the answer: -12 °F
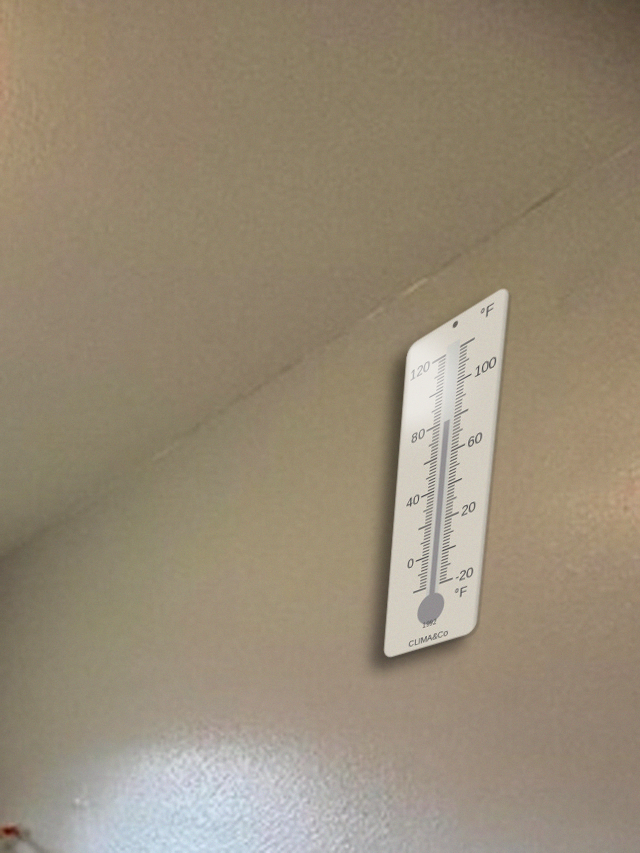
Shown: 80 °F
